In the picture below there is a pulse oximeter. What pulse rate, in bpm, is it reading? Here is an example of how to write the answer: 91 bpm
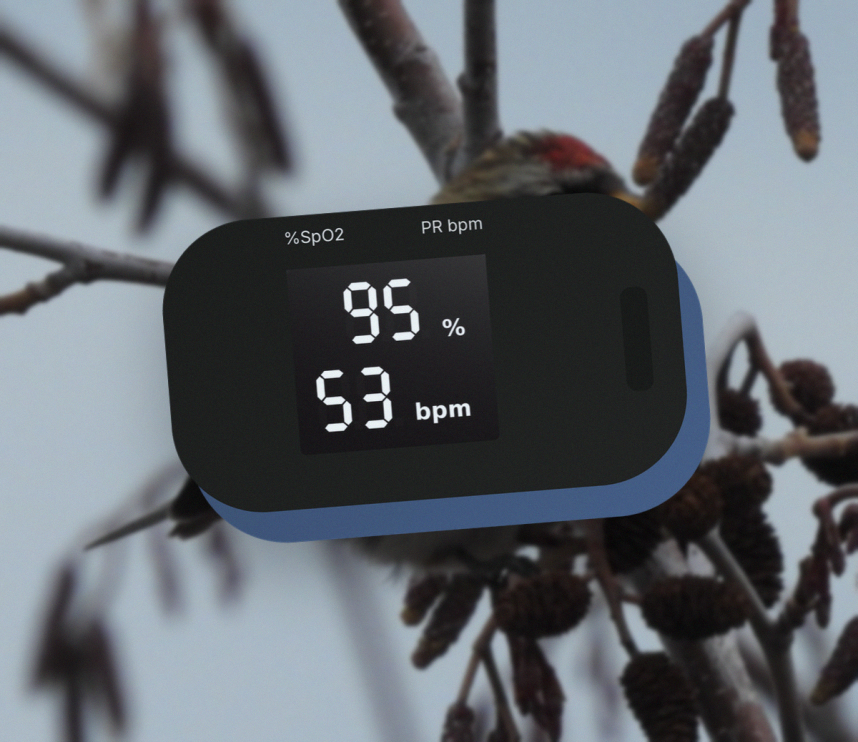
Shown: 53 bpm
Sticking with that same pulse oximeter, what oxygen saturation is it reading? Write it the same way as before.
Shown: 95 %
